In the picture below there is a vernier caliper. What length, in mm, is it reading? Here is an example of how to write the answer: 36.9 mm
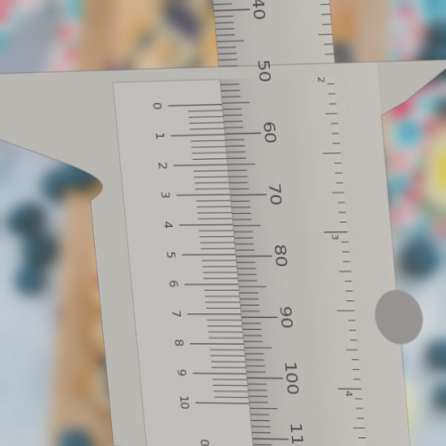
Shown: 55.2 mm
